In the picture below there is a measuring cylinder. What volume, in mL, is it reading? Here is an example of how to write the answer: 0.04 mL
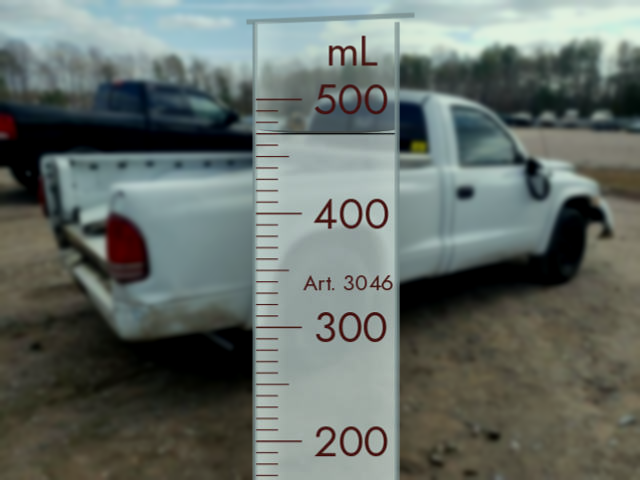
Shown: 470 mL
